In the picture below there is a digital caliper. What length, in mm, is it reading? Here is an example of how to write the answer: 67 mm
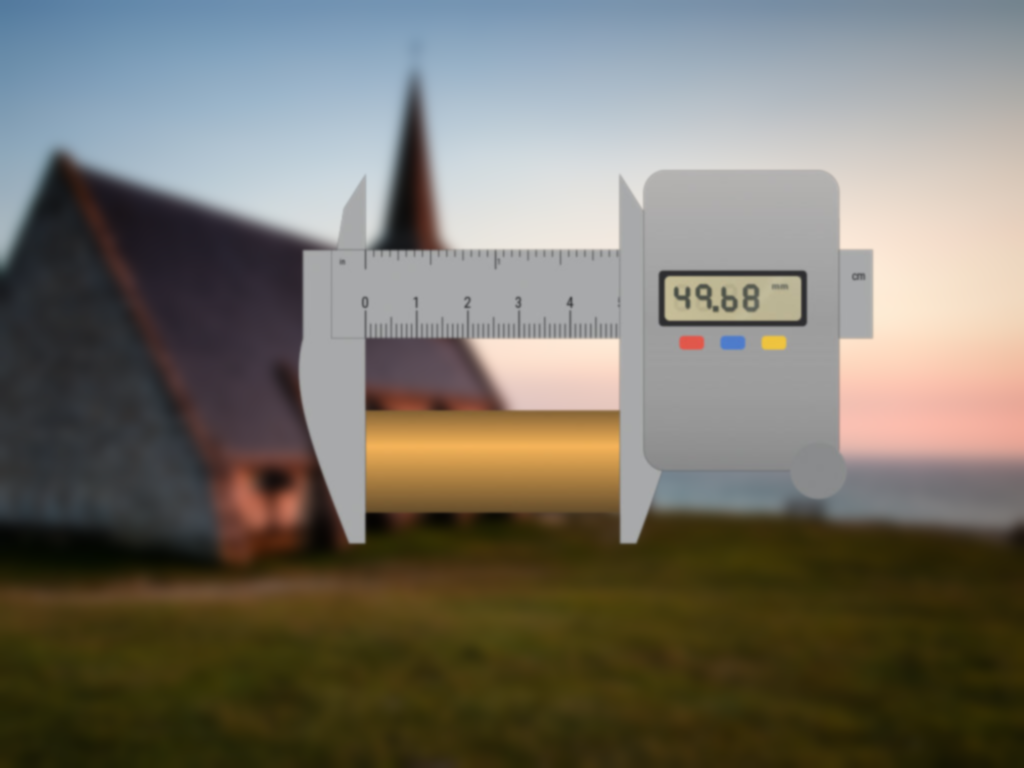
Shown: 49.68 mm
